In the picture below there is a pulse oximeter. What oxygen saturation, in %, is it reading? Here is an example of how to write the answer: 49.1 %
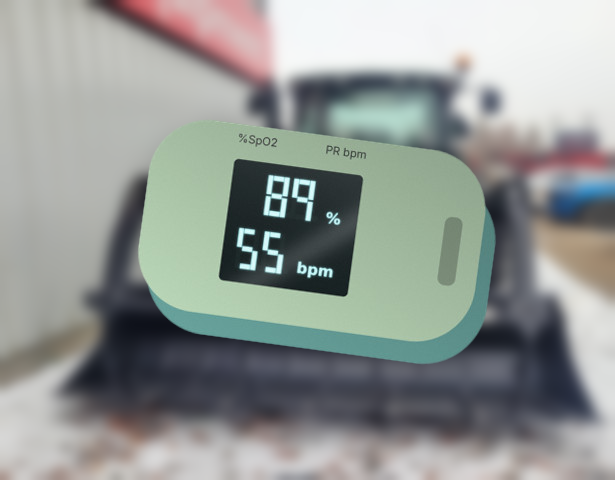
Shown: 89 %
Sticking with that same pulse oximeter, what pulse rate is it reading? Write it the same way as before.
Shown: 55 bpm
